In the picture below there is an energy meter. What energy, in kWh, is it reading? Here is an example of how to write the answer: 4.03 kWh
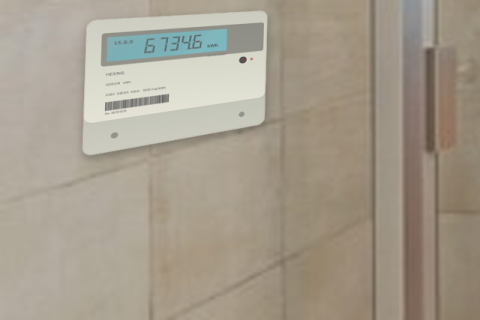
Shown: 6734.6 kWh
